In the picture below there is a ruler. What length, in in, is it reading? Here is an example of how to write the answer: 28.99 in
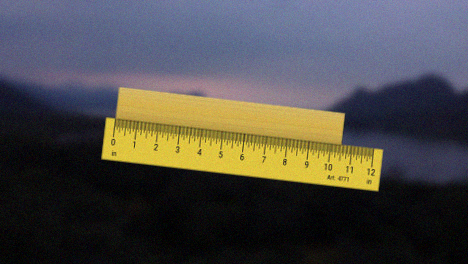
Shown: 10.5 in
